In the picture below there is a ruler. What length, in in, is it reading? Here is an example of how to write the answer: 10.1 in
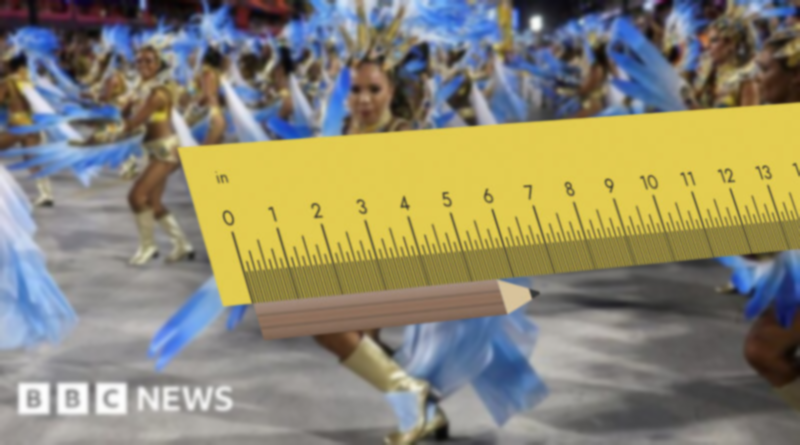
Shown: 6.5 in
